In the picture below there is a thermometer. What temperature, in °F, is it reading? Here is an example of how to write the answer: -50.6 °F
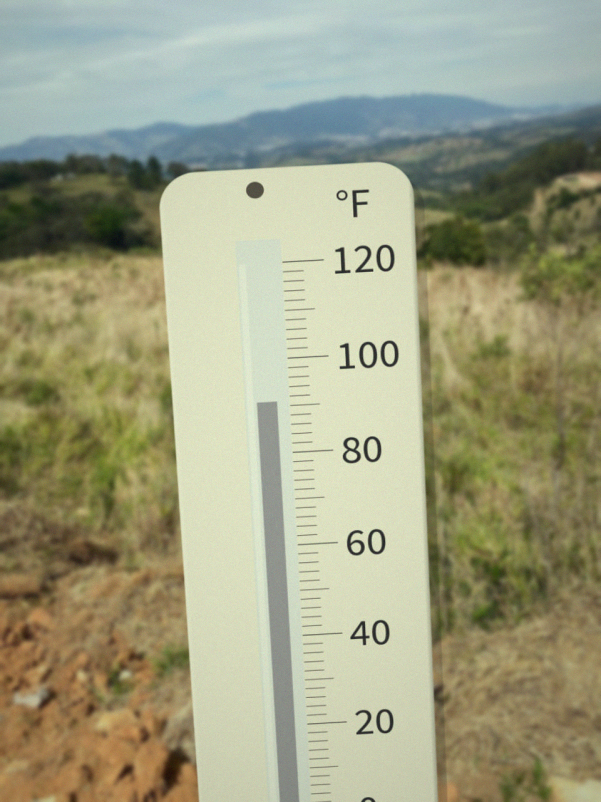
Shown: 91 °F
